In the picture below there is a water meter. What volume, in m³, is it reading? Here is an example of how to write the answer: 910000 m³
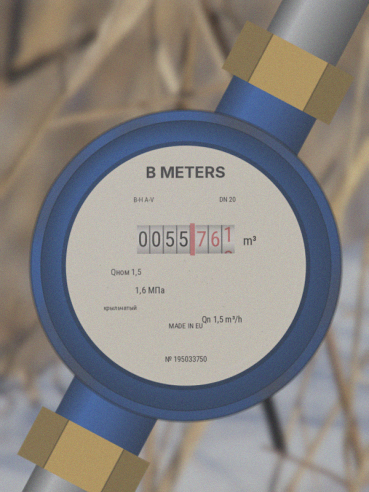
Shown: 55.761 m³
